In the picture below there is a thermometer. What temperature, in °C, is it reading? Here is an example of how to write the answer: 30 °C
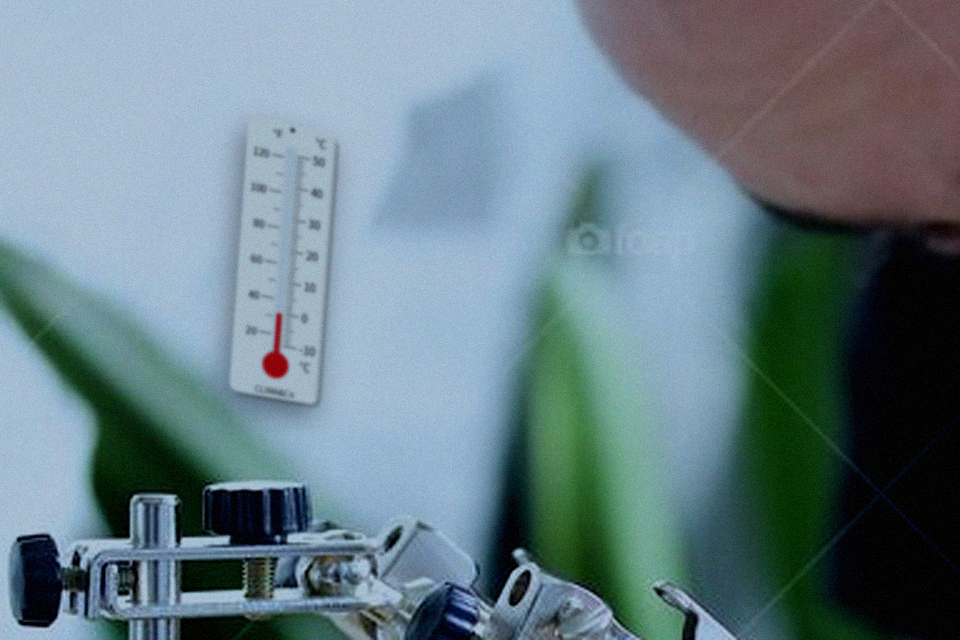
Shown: 0 °C
